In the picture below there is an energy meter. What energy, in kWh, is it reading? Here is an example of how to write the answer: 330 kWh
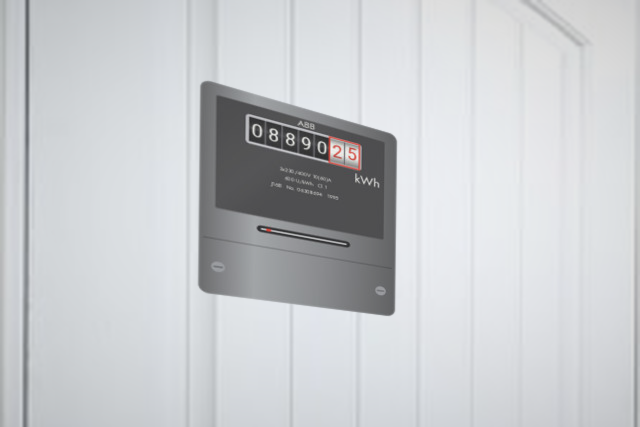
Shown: 8890.25 kWh
